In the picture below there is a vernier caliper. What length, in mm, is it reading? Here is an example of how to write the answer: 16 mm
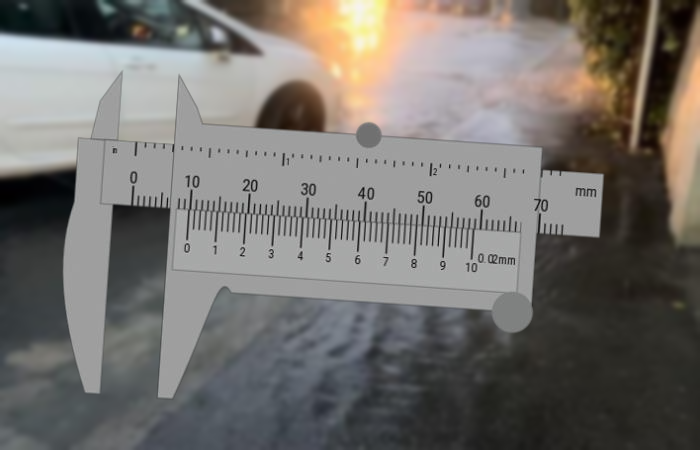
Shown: 9.8 mm
